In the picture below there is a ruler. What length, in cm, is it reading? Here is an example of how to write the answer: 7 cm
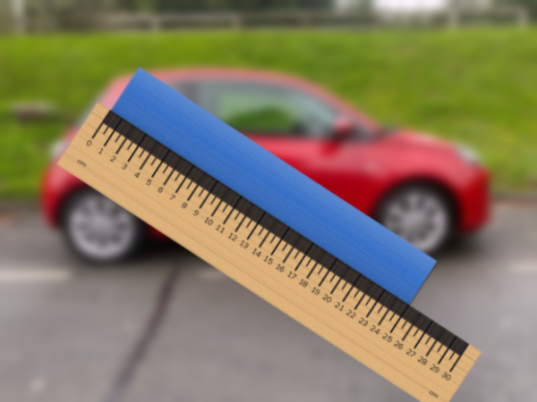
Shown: 25 cm
